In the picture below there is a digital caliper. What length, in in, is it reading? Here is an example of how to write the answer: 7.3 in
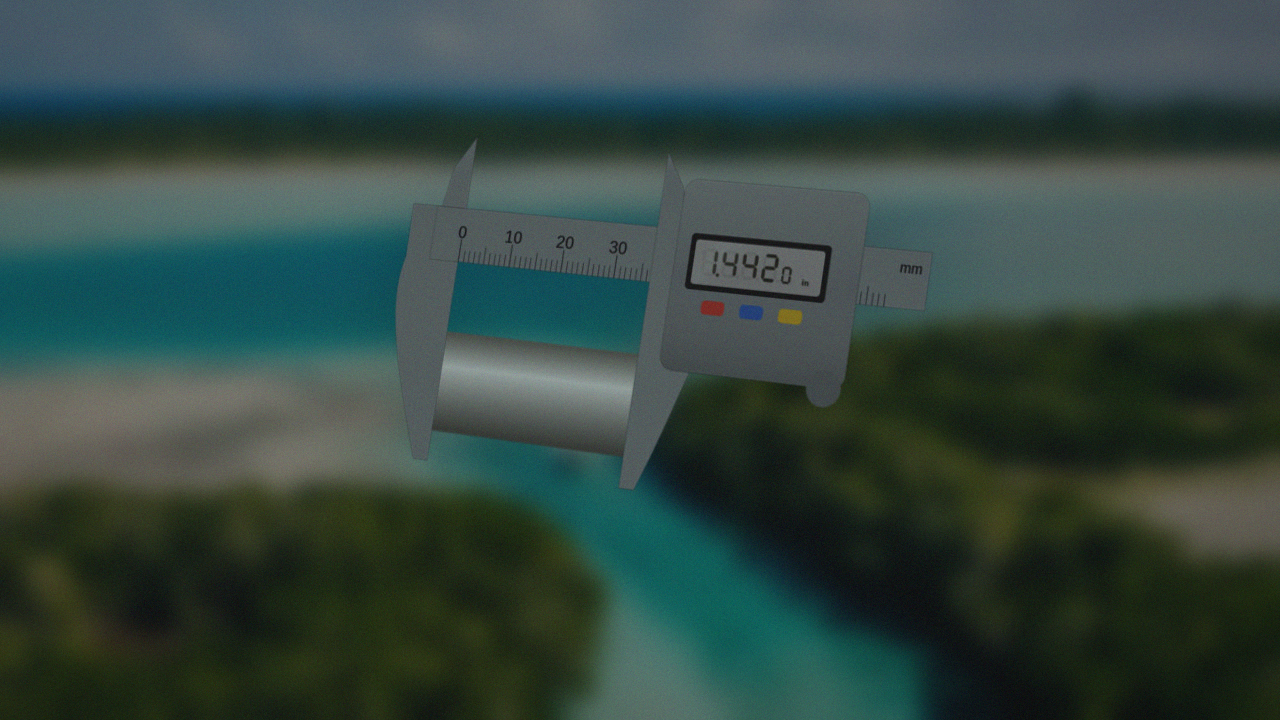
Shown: 1.4420 in
